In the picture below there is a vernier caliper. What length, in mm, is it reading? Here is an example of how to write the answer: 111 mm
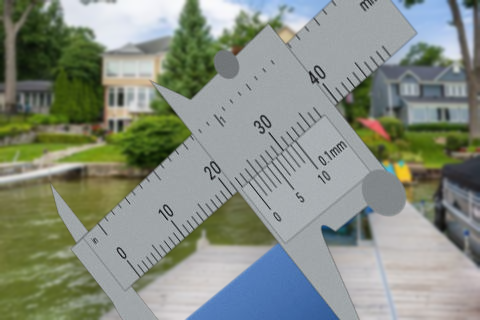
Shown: 23.2 mm
